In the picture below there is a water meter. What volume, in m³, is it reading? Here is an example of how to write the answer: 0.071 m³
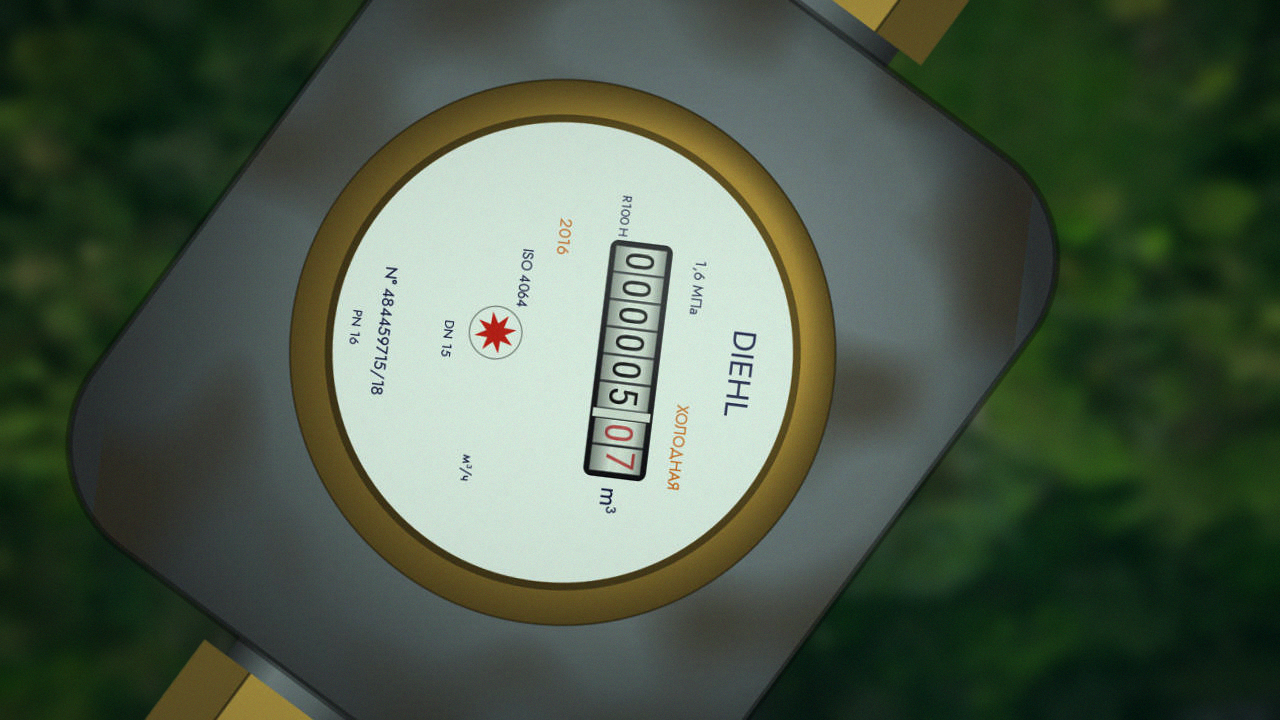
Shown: 5.07 m³
